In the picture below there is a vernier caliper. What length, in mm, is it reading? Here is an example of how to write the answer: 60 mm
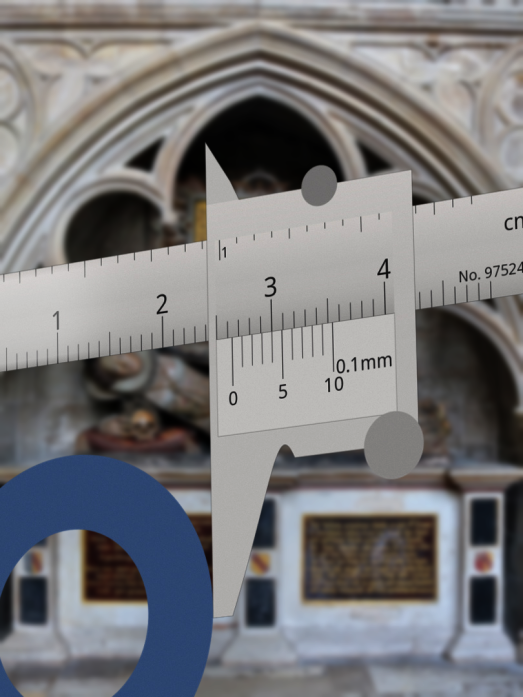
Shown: 26.4 mm
